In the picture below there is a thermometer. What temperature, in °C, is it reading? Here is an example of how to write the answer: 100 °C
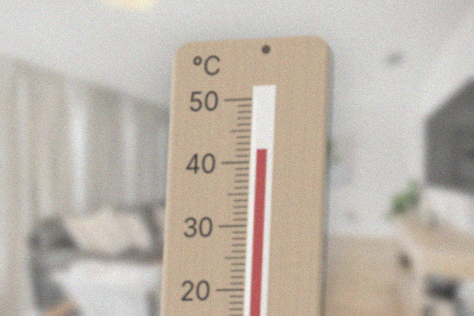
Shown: 42 °C
